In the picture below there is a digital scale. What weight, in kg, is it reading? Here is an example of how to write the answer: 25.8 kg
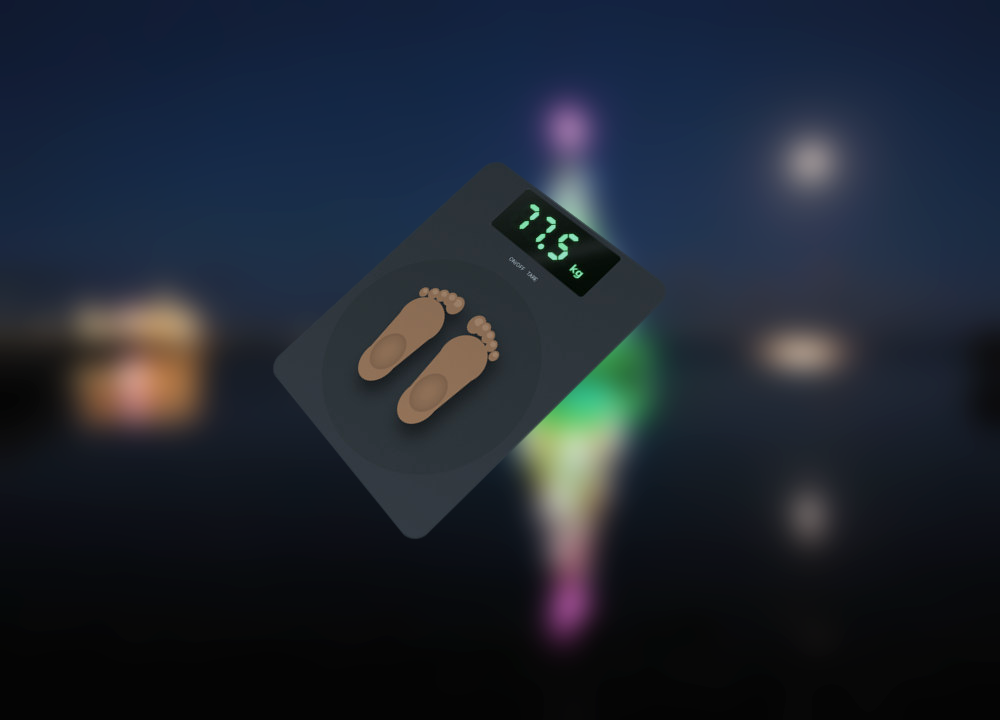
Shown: 77.5 kg
